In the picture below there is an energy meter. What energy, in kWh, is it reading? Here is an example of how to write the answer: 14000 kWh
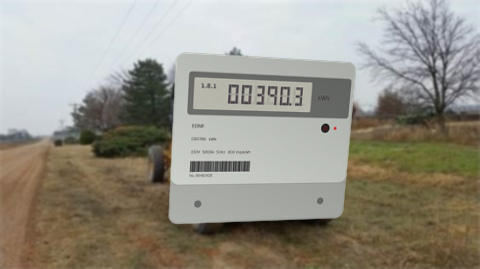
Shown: 390.3 kWh
